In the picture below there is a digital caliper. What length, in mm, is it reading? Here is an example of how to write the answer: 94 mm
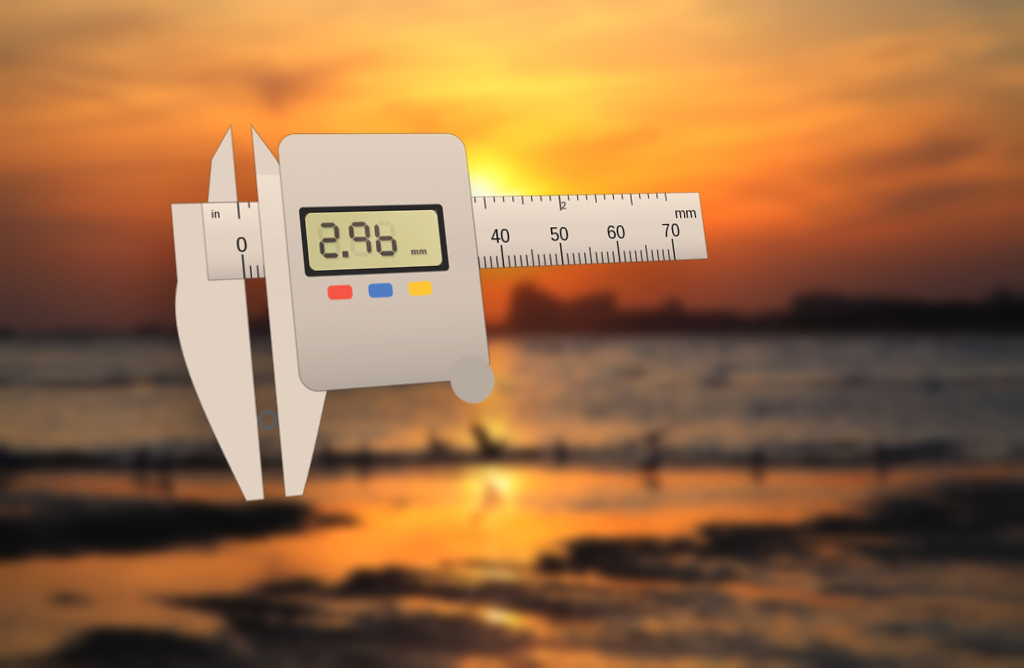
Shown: 2.96 mm
